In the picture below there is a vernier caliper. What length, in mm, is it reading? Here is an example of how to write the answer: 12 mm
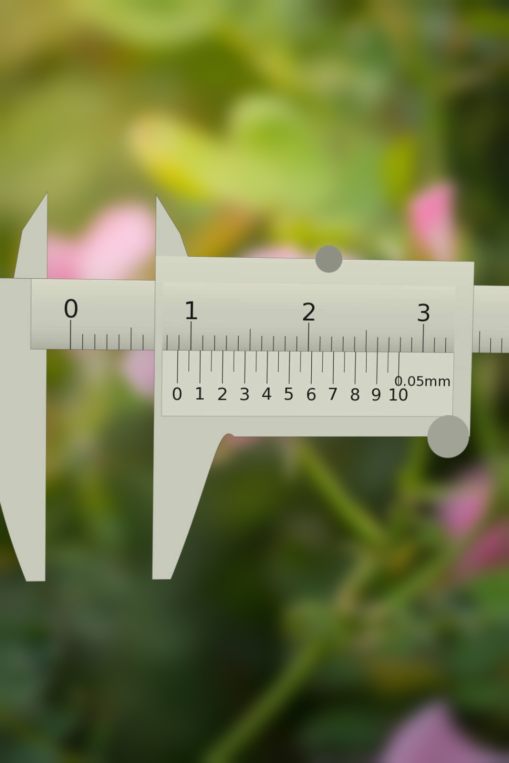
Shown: 8.9 mm
